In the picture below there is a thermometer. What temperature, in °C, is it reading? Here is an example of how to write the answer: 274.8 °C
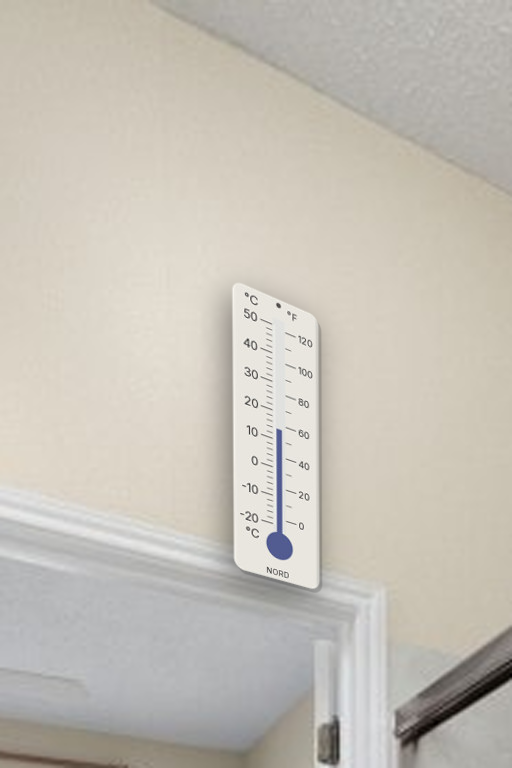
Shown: 14 °C
